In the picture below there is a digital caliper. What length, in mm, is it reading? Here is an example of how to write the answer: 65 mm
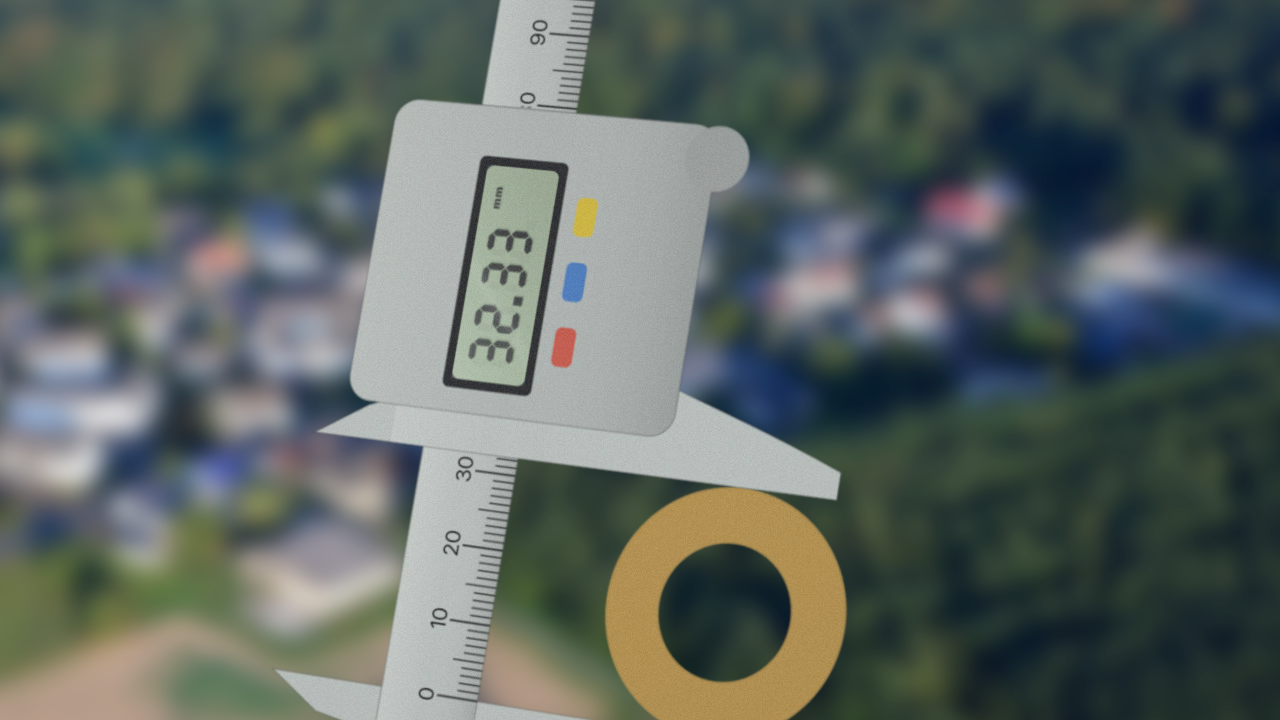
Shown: 32.33 mm
